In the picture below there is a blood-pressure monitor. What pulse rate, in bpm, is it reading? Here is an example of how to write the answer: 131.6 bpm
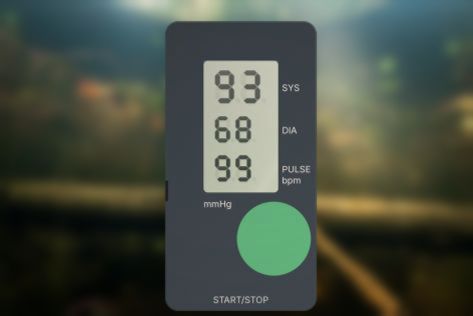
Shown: 99 bpm
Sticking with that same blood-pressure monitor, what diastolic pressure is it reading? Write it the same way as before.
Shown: 68 mmHg
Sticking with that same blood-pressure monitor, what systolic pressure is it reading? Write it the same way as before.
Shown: 93 mmHg
